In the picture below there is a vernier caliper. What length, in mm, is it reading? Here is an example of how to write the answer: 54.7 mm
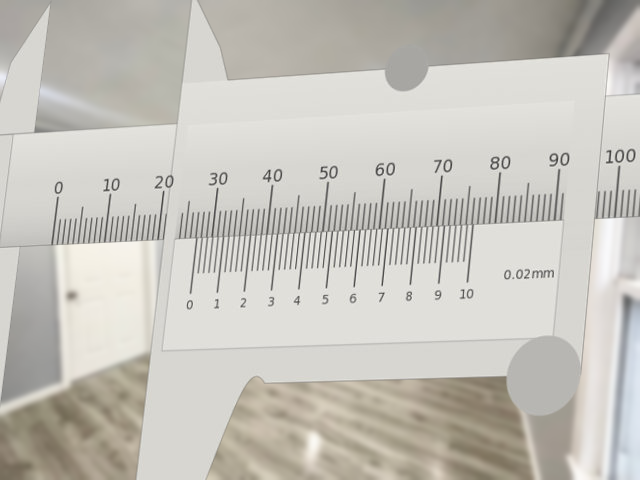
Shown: 27.2 mm
